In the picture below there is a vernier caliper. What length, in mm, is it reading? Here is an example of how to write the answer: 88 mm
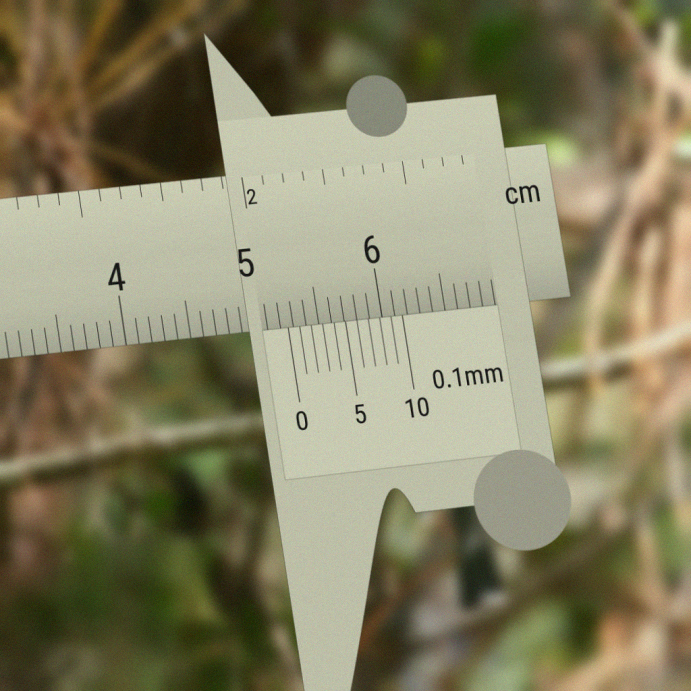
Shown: 52.6 mm
